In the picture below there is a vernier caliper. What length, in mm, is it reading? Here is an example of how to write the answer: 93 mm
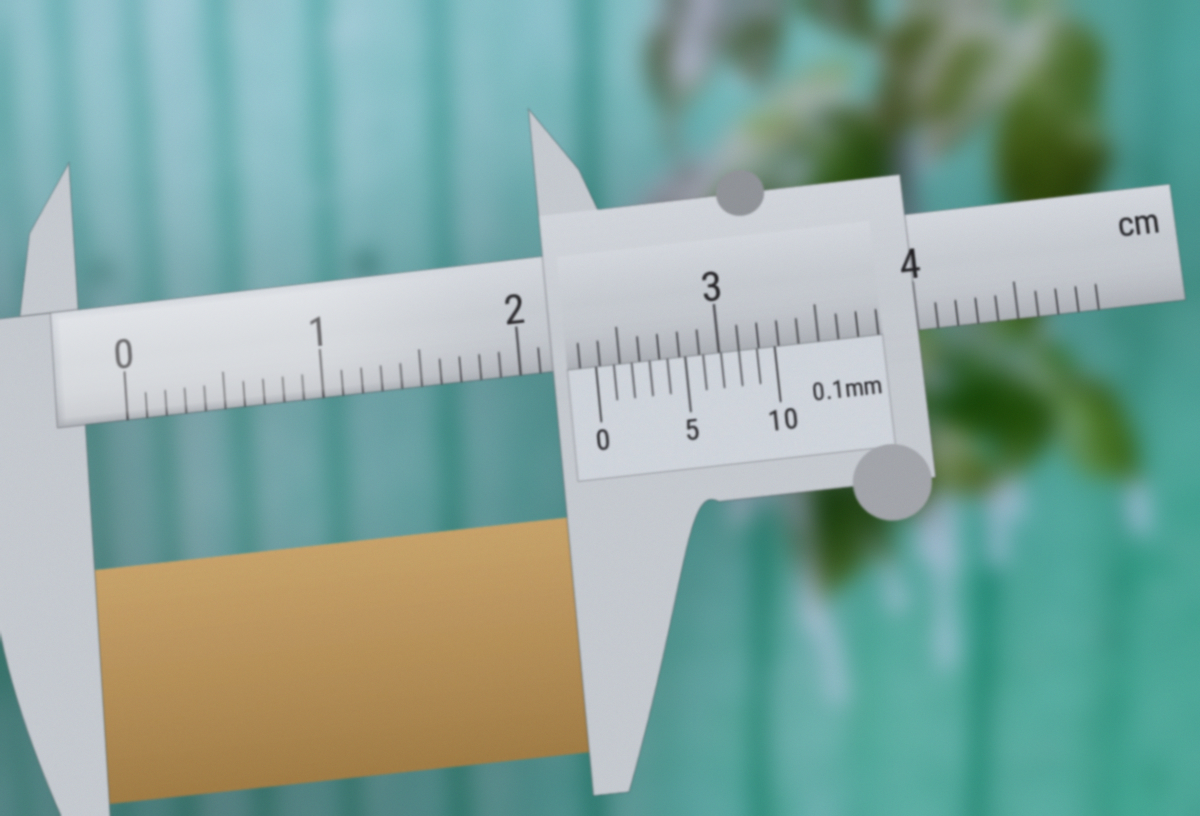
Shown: 23.8 mm
